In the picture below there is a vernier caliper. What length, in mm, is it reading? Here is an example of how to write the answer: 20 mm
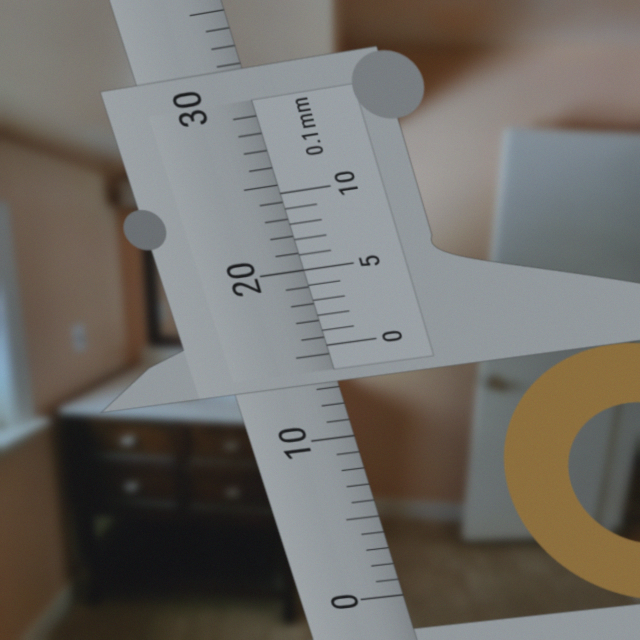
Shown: 15.5 mm
